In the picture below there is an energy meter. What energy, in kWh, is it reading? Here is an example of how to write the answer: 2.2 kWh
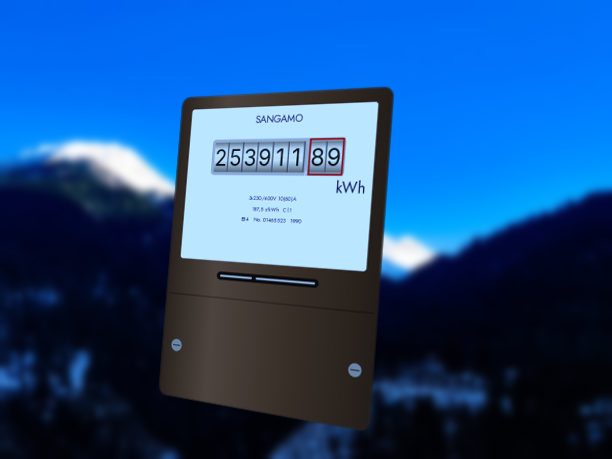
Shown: 253911.89 kWh
